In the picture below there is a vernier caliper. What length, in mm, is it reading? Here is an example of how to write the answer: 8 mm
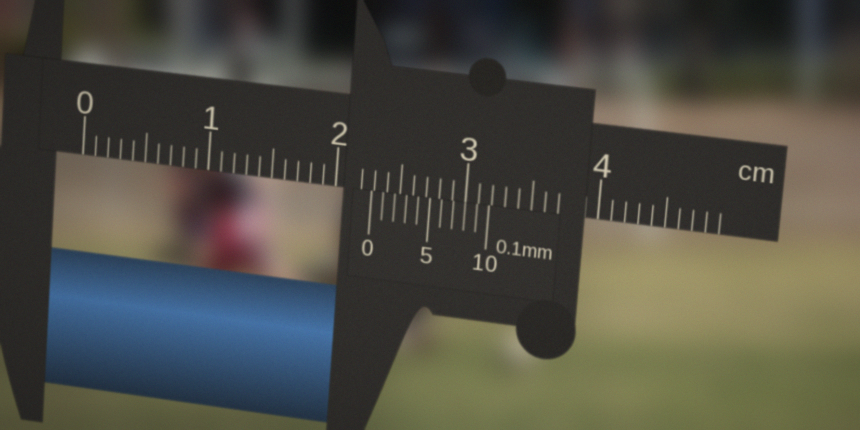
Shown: 22.8 mm
